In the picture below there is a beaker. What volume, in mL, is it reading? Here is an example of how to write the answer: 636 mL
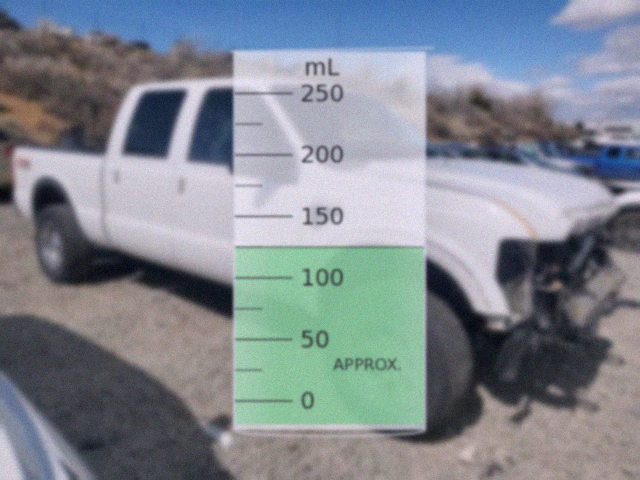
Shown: 125 mL
